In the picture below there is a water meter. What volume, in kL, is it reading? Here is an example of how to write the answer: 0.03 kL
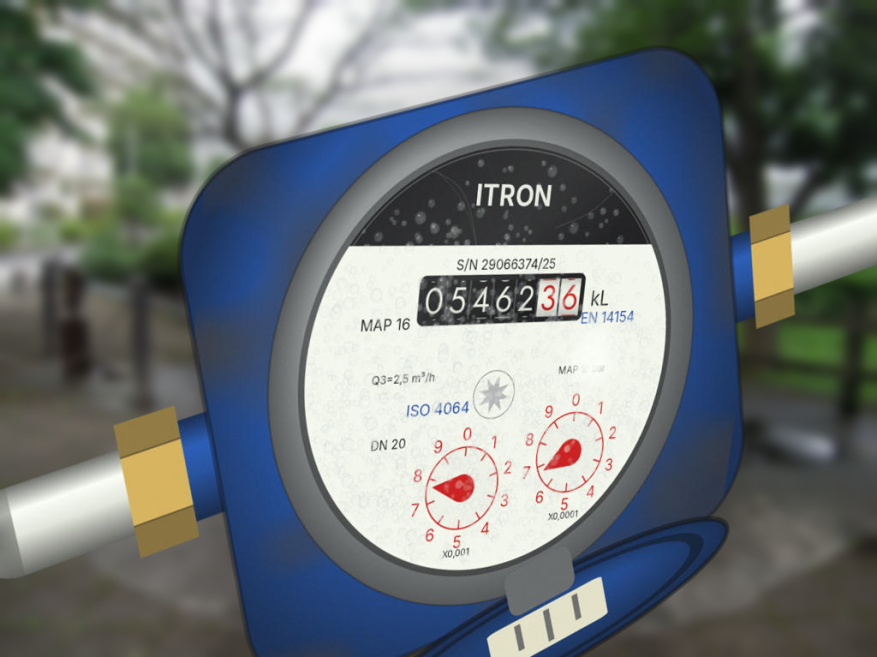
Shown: 5462.3676 kL
